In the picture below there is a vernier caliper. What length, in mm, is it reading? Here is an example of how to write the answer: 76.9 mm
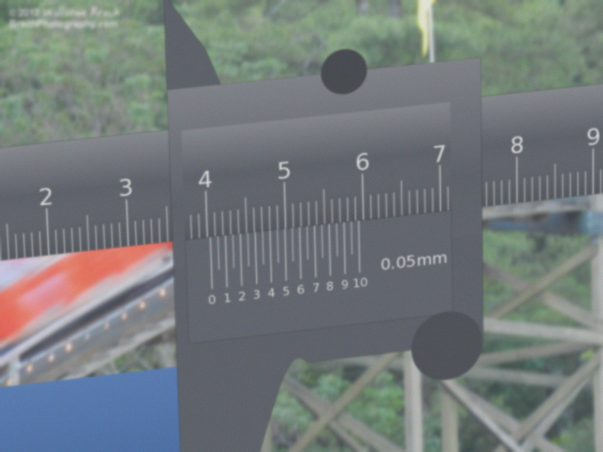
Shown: 40.4 mm
